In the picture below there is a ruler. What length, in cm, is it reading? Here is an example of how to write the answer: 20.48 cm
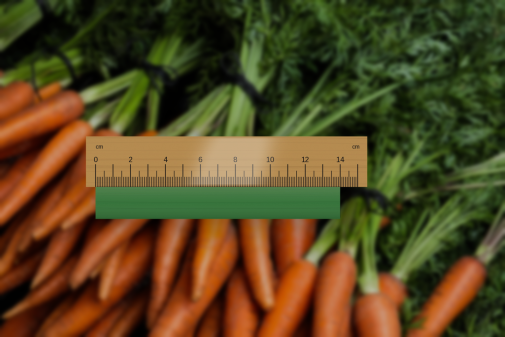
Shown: 14 cm
